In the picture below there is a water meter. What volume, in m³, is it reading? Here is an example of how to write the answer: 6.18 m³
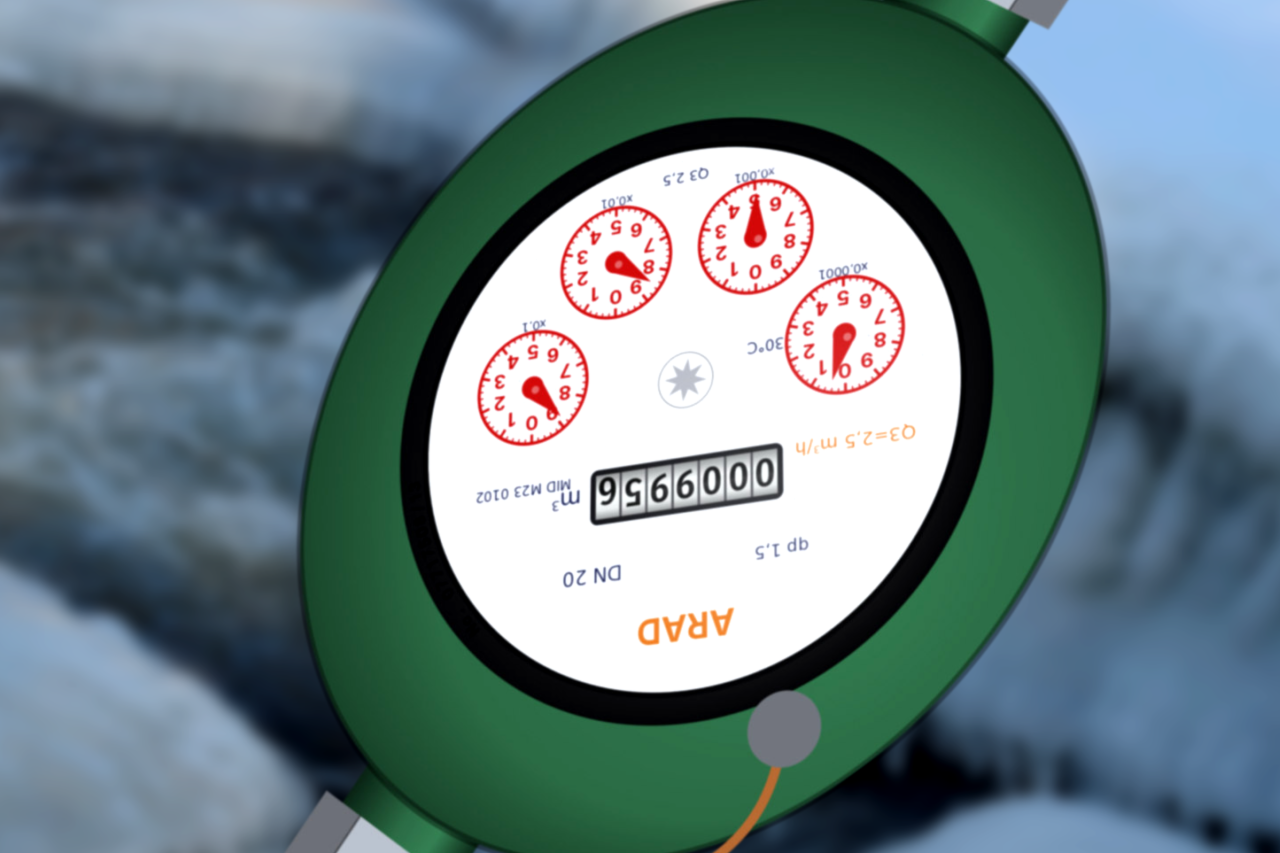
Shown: 9955.8850 m³
